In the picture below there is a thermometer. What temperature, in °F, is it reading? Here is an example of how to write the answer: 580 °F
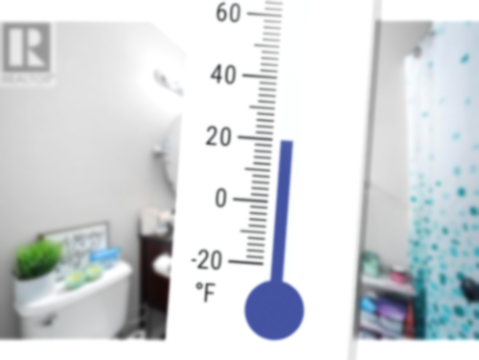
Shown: 20 °F
